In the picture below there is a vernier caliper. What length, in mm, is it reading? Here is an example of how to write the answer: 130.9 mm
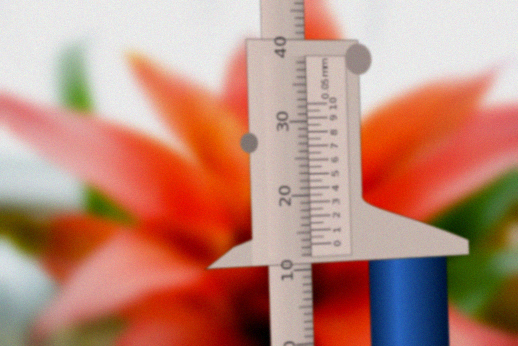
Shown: 13.4 mm
